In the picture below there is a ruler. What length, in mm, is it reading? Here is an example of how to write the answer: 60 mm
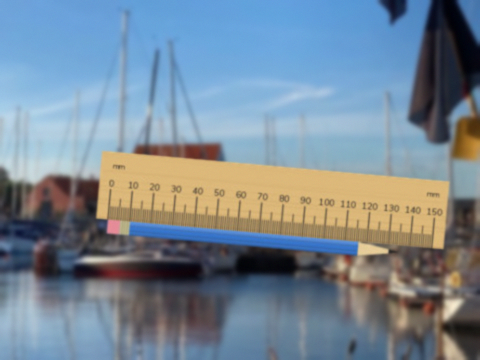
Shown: 135 mm
